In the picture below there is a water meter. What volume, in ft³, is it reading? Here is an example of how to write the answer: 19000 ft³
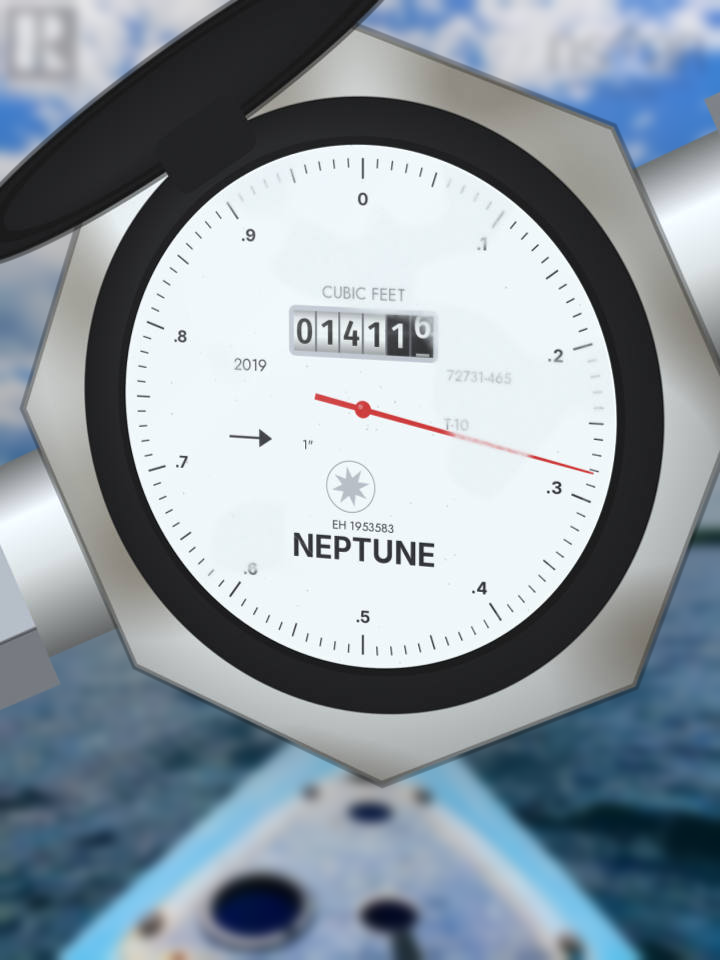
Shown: 14116.28 ft³
